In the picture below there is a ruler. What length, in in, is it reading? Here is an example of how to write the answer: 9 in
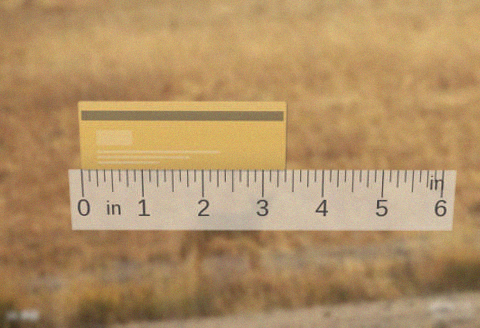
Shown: 3.375 in
